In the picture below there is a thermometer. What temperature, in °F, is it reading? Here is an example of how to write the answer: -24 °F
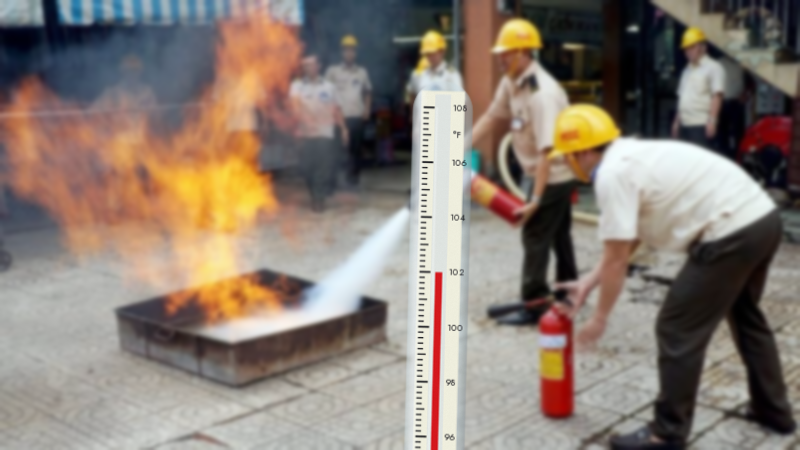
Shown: 102 °F
